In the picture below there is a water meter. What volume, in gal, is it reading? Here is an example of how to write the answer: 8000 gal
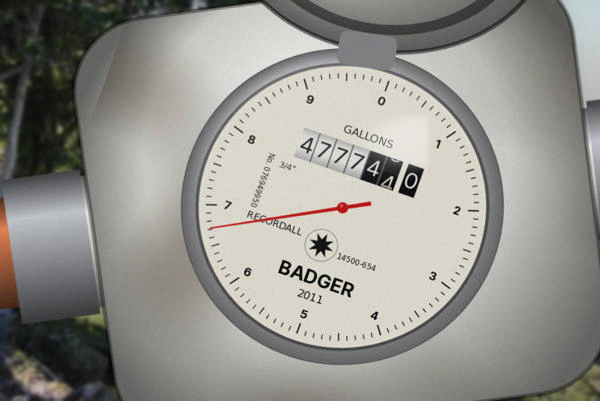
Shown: 4777436.7 gal
